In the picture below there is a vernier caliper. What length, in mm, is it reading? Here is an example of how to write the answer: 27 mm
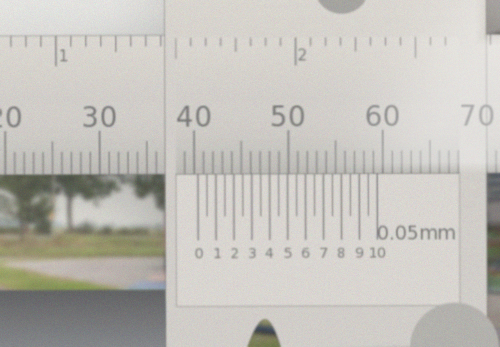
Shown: 40.4 mm
